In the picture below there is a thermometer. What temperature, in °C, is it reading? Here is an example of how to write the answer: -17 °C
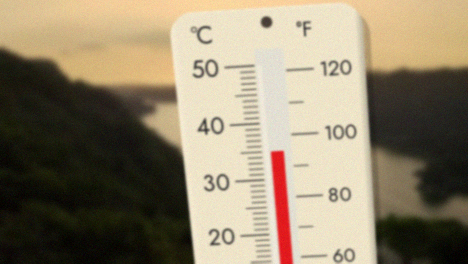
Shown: 35 °C
